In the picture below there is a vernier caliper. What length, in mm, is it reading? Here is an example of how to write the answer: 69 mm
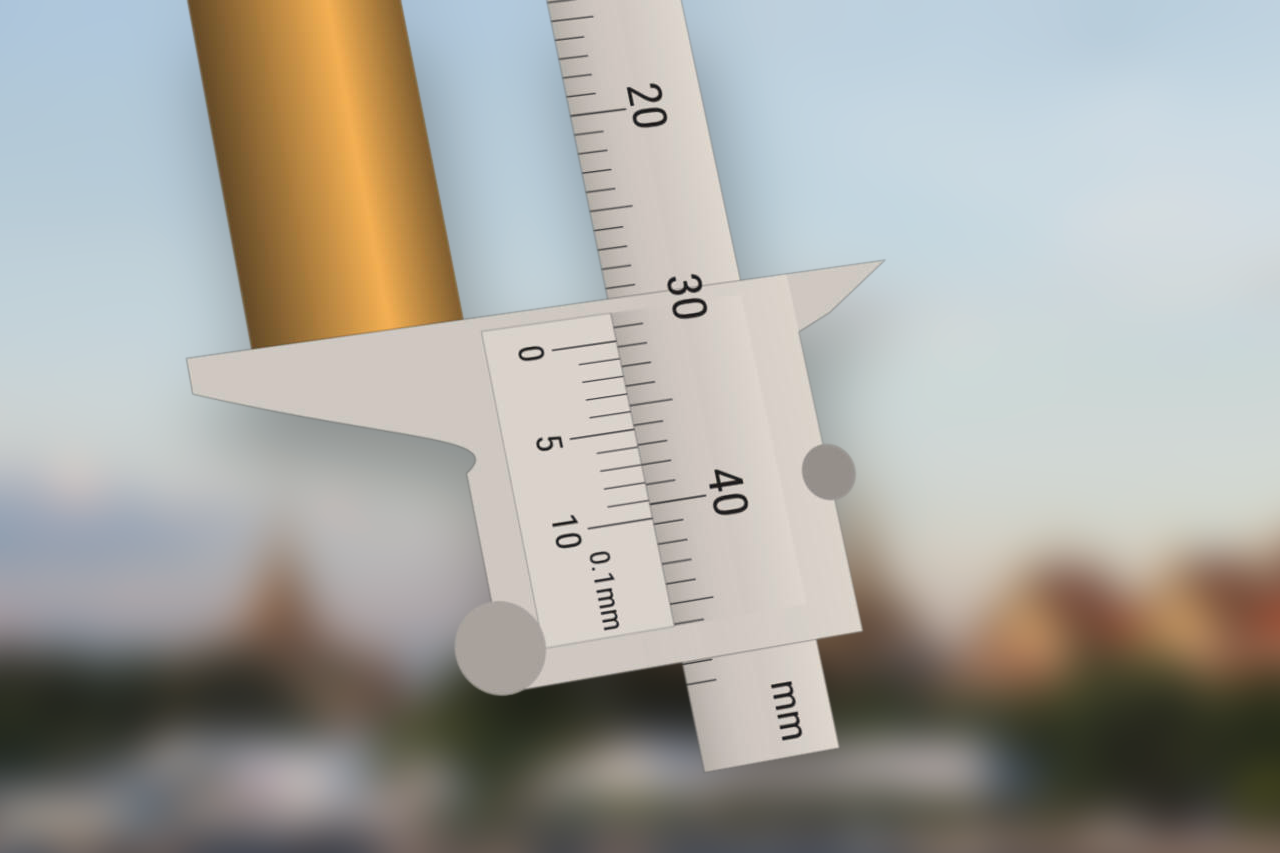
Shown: 31.7 mm
